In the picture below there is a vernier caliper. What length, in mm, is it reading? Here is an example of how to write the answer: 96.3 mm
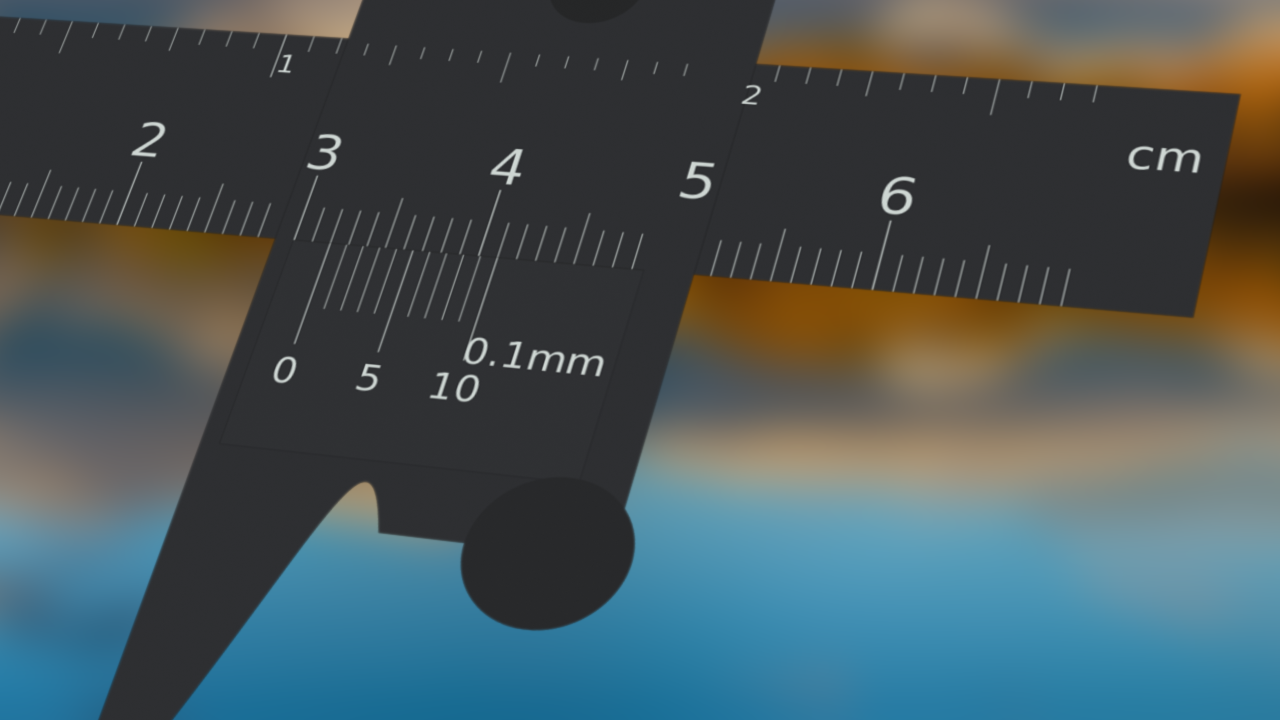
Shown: 32.0 mm
